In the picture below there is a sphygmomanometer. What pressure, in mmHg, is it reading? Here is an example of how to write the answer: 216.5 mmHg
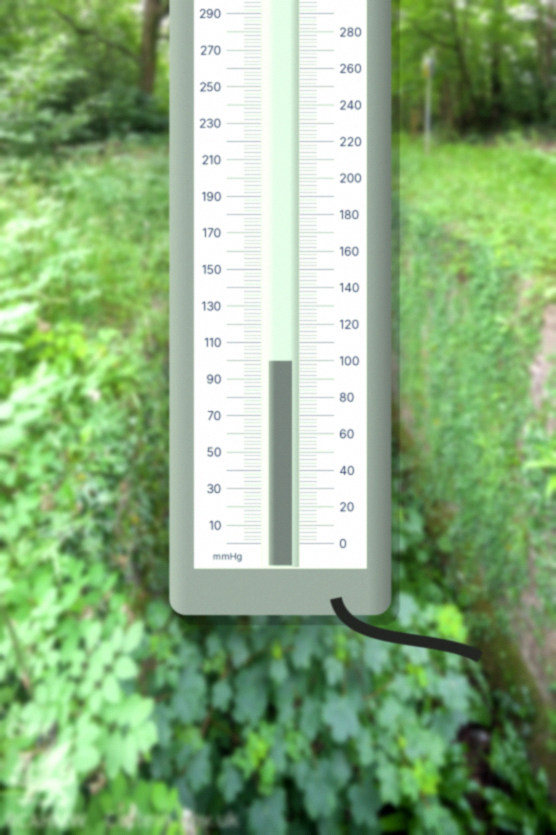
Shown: 100 mmHg
